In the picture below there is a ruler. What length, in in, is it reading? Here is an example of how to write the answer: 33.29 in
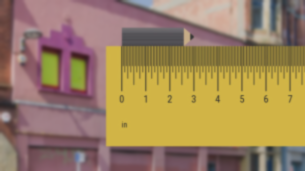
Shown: 3 in
